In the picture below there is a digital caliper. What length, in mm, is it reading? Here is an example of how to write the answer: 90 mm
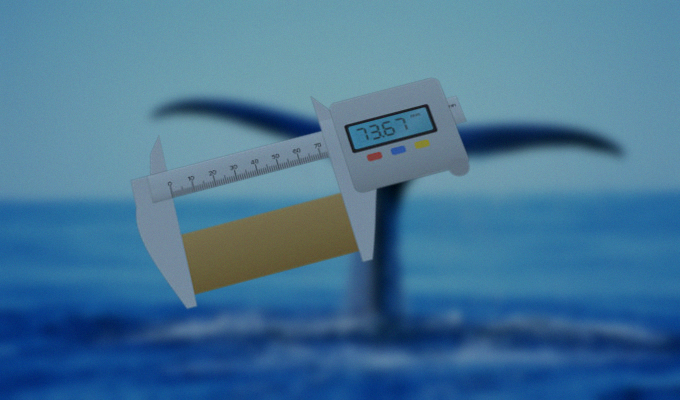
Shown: 73.67 mm
